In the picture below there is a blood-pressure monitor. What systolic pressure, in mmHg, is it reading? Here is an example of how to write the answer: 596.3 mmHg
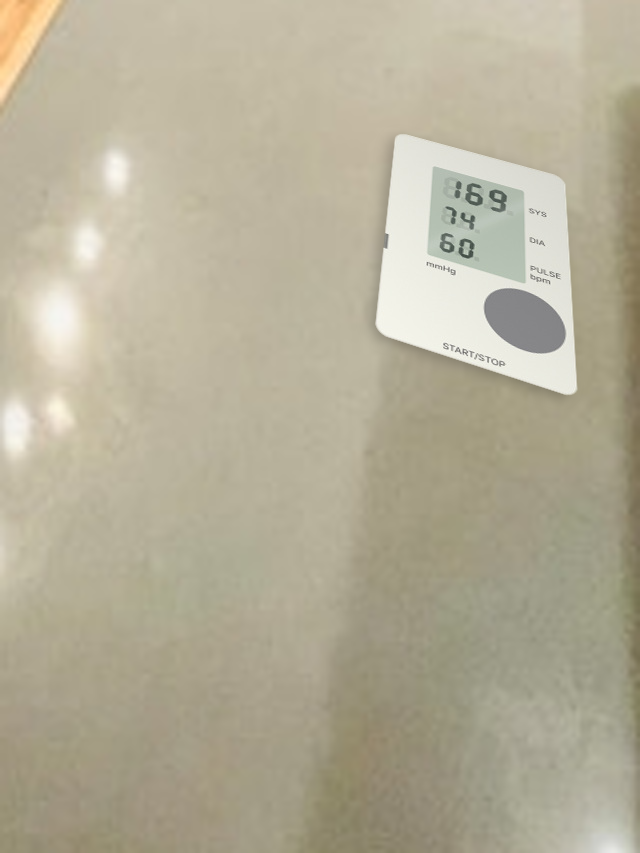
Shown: 169 mmHg
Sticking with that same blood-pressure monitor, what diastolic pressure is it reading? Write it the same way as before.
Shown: 74 mmHg
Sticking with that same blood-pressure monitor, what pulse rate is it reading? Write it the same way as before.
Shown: 60 bpm
